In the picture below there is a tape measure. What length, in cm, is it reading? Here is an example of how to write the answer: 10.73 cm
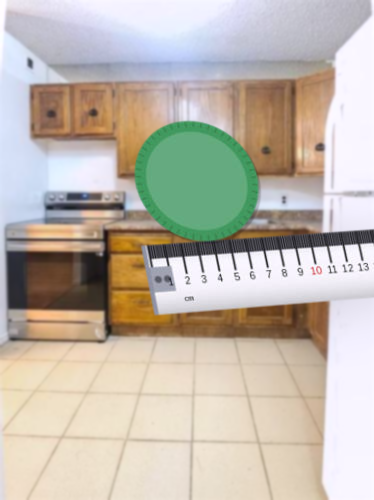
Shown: 7.5 cm
